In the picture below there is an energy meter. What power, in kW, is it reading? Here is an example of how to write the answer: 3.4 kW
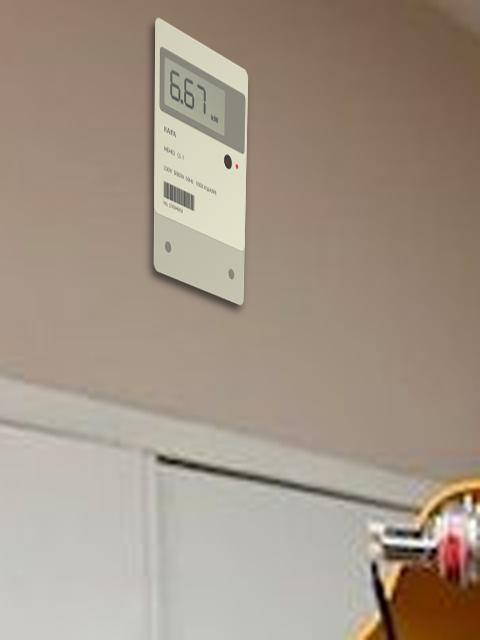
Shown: 6.67 kW
